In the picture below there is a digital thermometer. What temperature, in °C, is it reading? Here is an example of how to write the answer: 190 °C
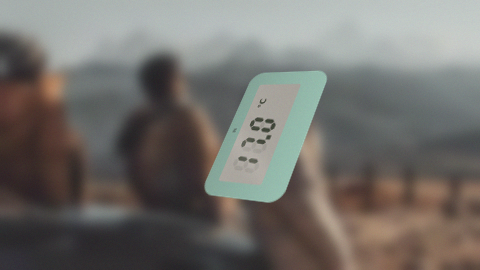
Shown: 17.0 °C
